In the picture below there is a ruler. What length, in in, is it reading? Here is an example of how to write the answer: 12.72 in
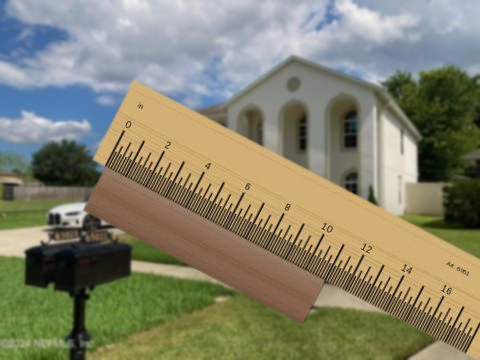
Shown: 11 in
